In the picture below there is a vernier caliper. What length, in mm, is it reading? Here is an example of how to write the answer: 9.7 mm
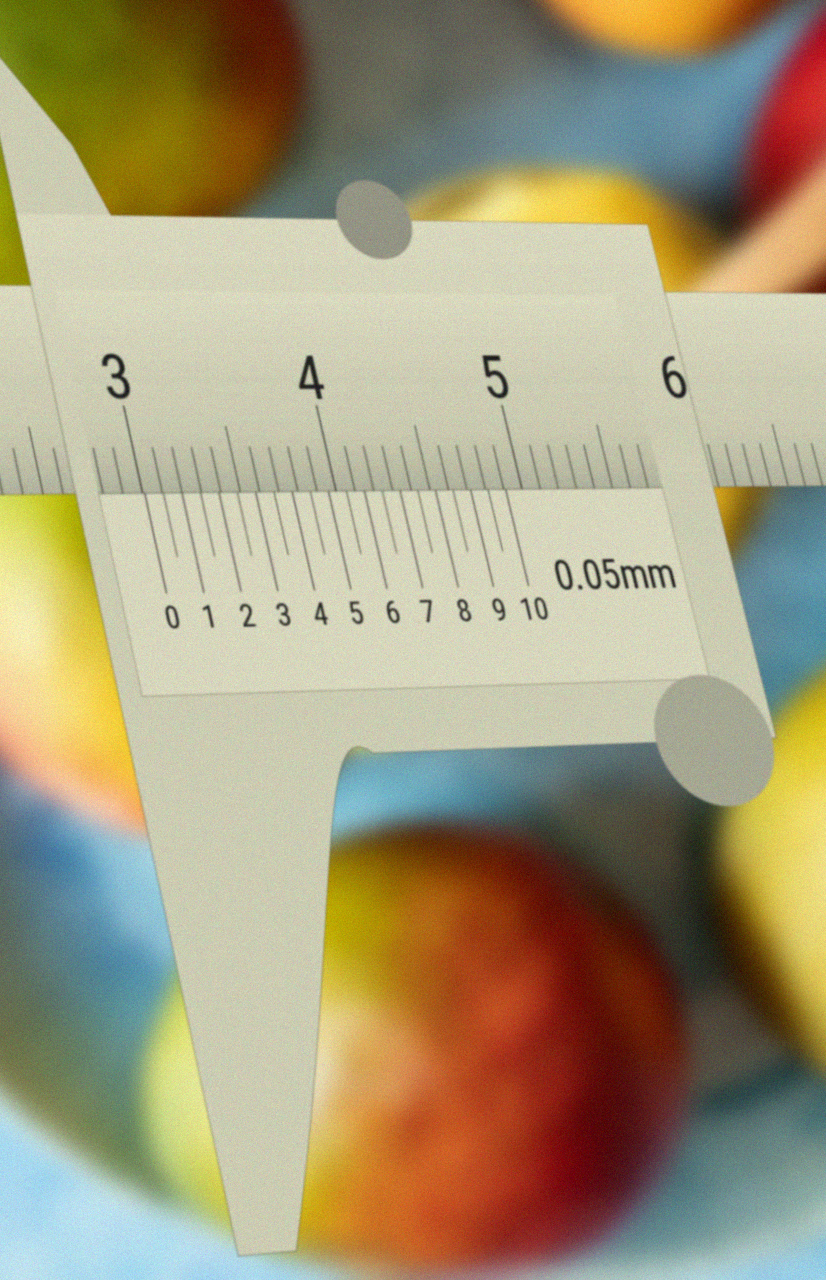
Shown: 30.1 mm
